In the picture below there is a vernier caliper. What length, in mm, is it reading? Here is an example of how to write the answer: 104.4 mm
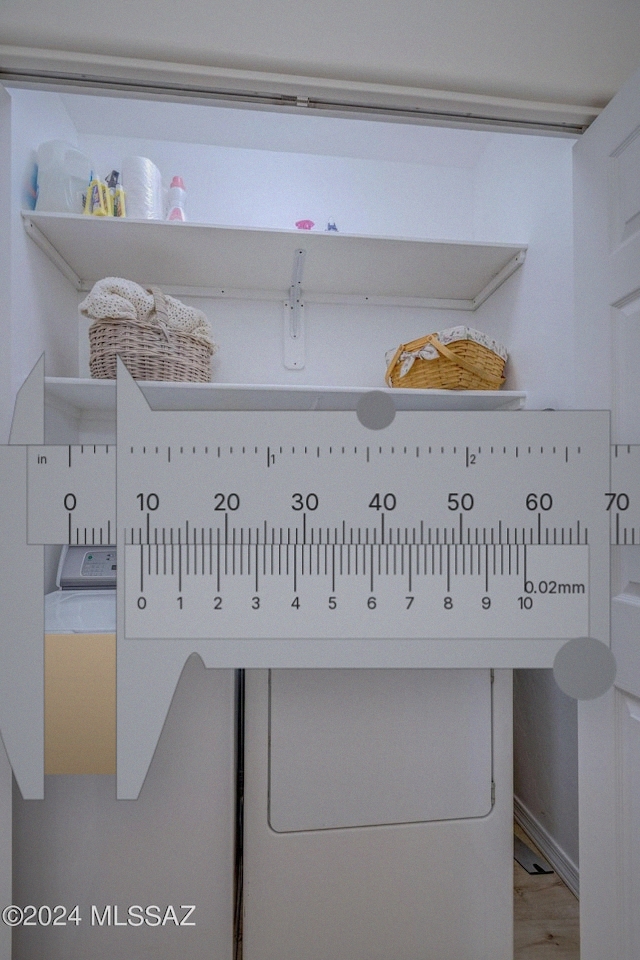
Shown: 9.2 mm
